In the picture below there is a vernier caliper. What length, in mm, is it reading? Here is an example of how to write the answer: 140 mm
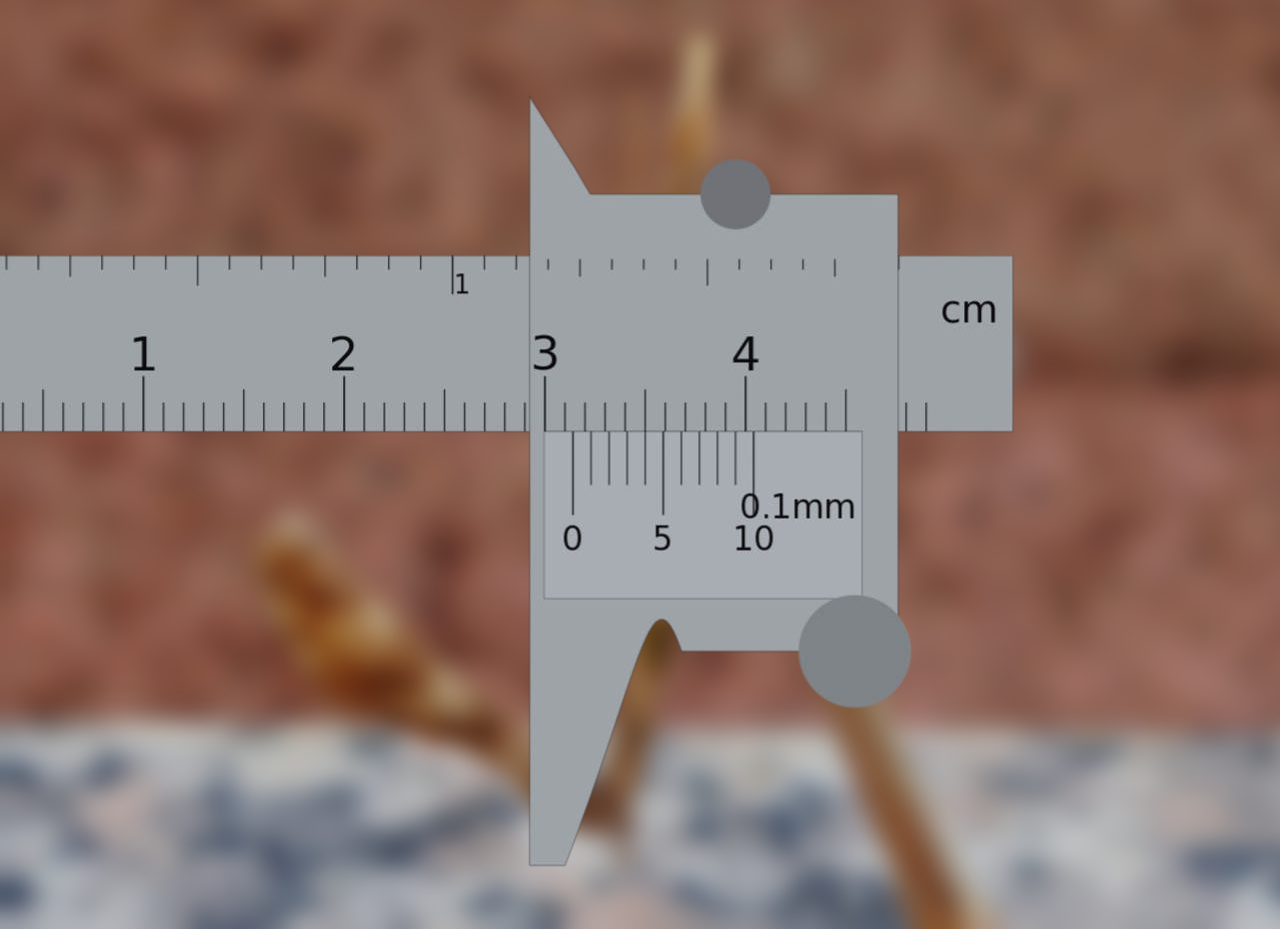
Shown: 31.4 mm
